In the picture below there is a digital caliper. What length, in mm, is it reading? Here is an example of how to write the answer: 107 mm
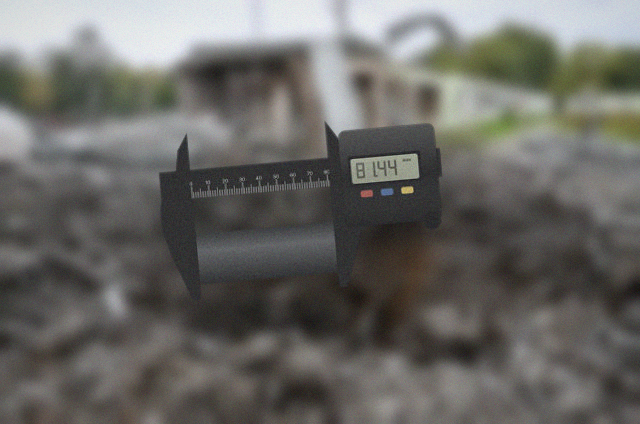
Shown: 81.44 mm
